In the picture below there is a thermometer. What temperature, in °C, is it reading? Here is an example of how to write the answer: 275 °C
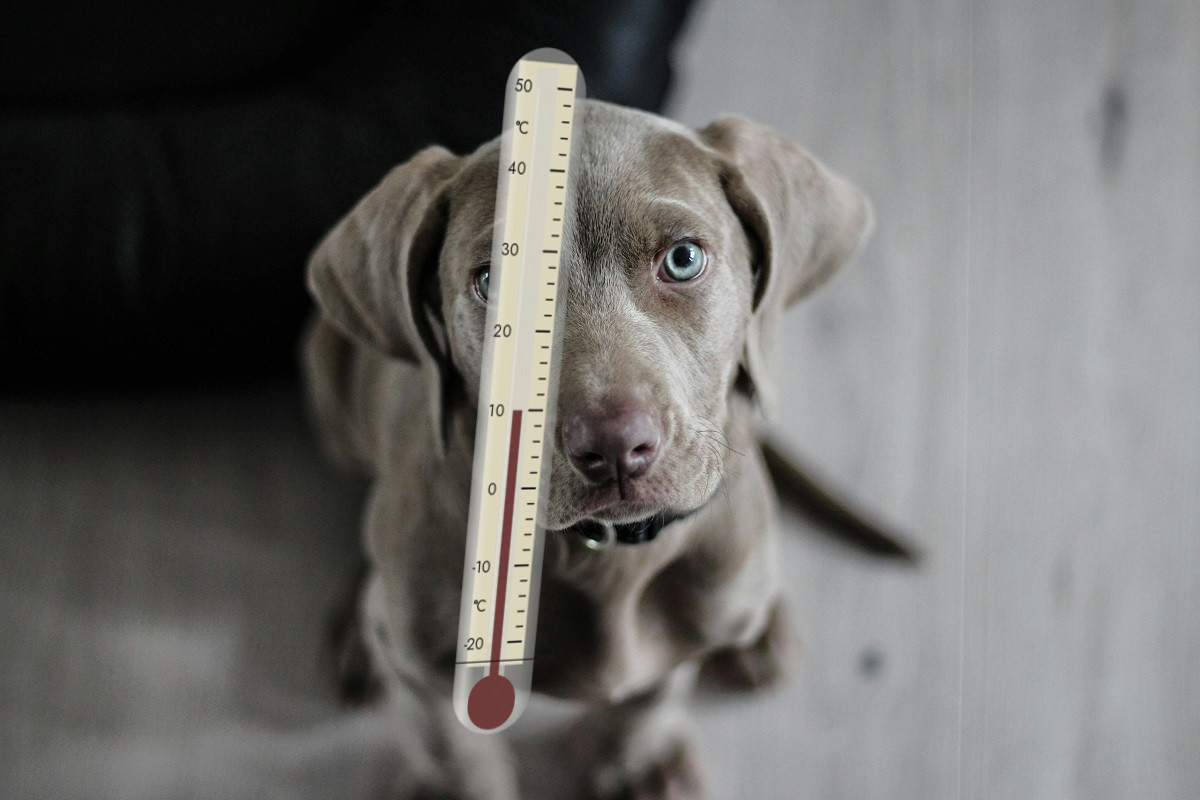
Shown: 10 °C
